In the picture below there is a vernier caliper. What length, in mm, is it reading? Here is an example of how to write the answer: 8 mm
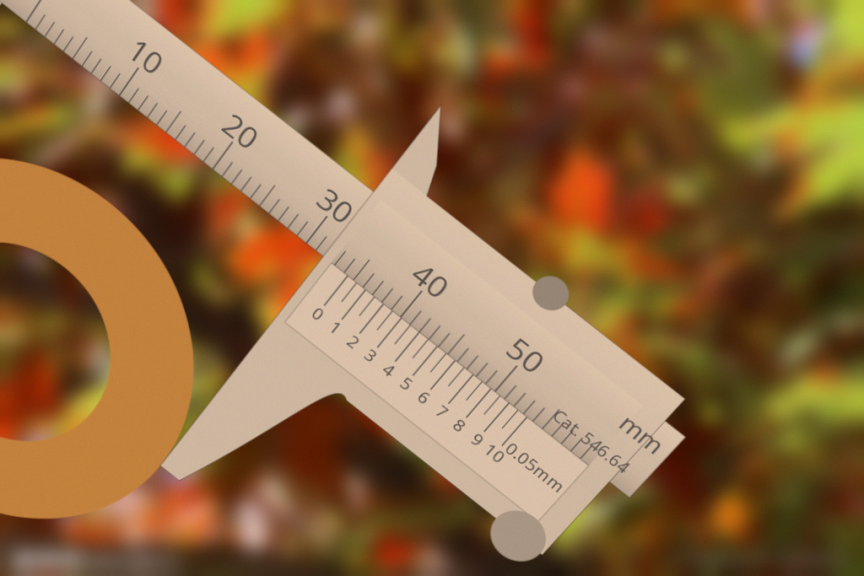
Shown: 34.4 mm
